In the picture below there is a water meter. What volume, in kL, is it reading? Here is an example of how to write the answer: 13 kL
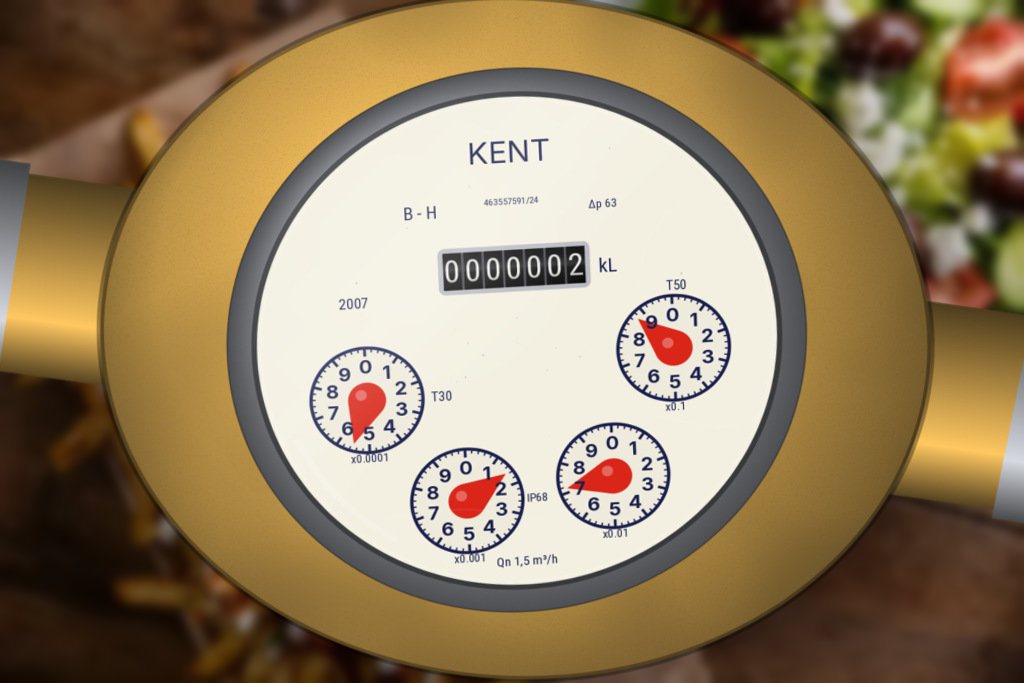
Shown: 2.8715 kL
